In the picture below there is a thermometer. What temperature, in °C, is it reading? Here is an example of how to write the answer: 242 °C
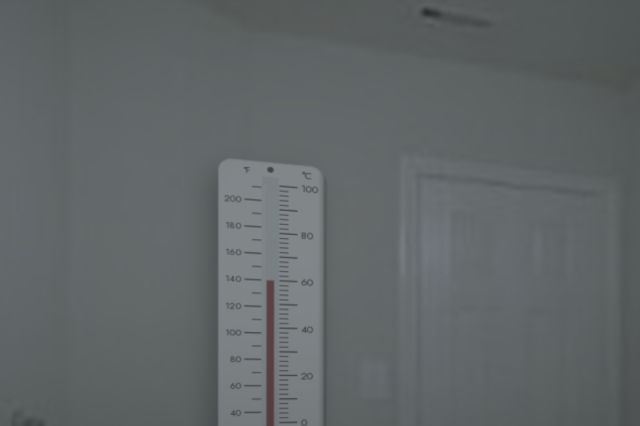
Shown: 60 °C
